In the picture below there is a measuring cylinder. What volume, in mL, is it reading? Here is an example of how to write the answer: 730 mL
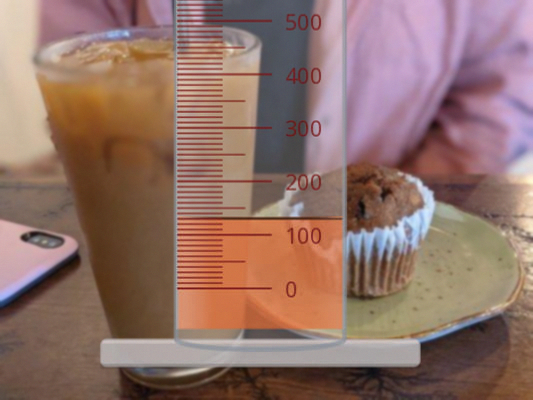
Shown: 130 mL
